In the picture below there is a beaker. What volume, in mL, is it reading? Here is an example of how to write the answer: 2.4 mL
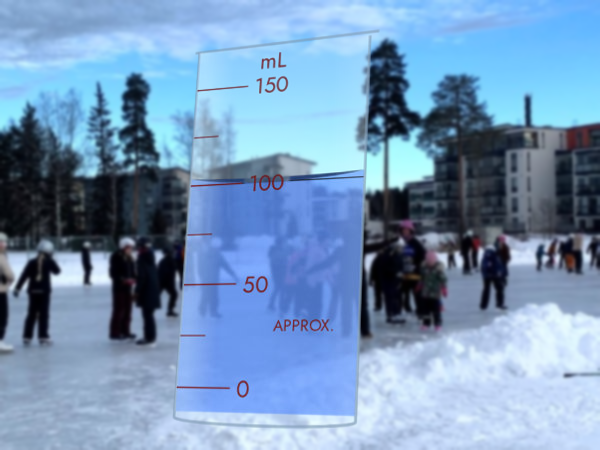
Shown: 100 mL
